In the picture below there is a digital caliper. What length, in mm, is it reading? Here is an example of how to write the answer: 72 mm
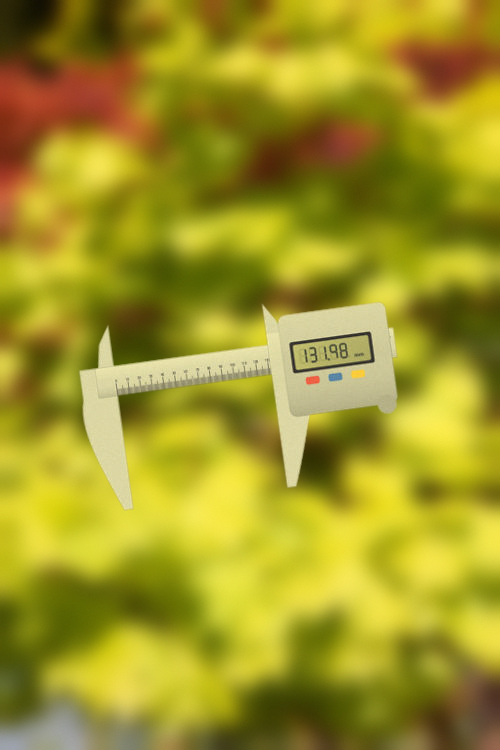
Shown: 131.98 mm
